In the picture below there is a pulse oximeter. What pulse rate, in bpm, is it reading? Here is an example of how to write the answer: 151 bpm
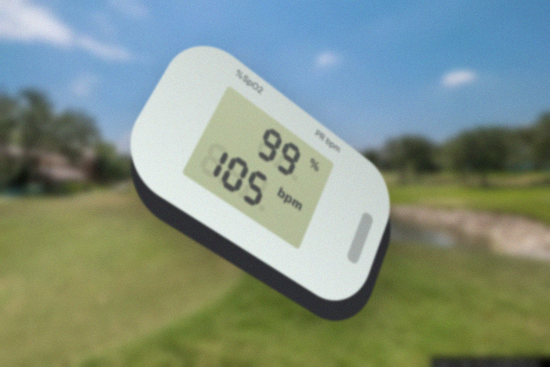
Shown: 105 bpm
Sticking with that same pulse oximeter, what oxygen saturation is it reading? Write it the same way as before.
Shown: 99 %
